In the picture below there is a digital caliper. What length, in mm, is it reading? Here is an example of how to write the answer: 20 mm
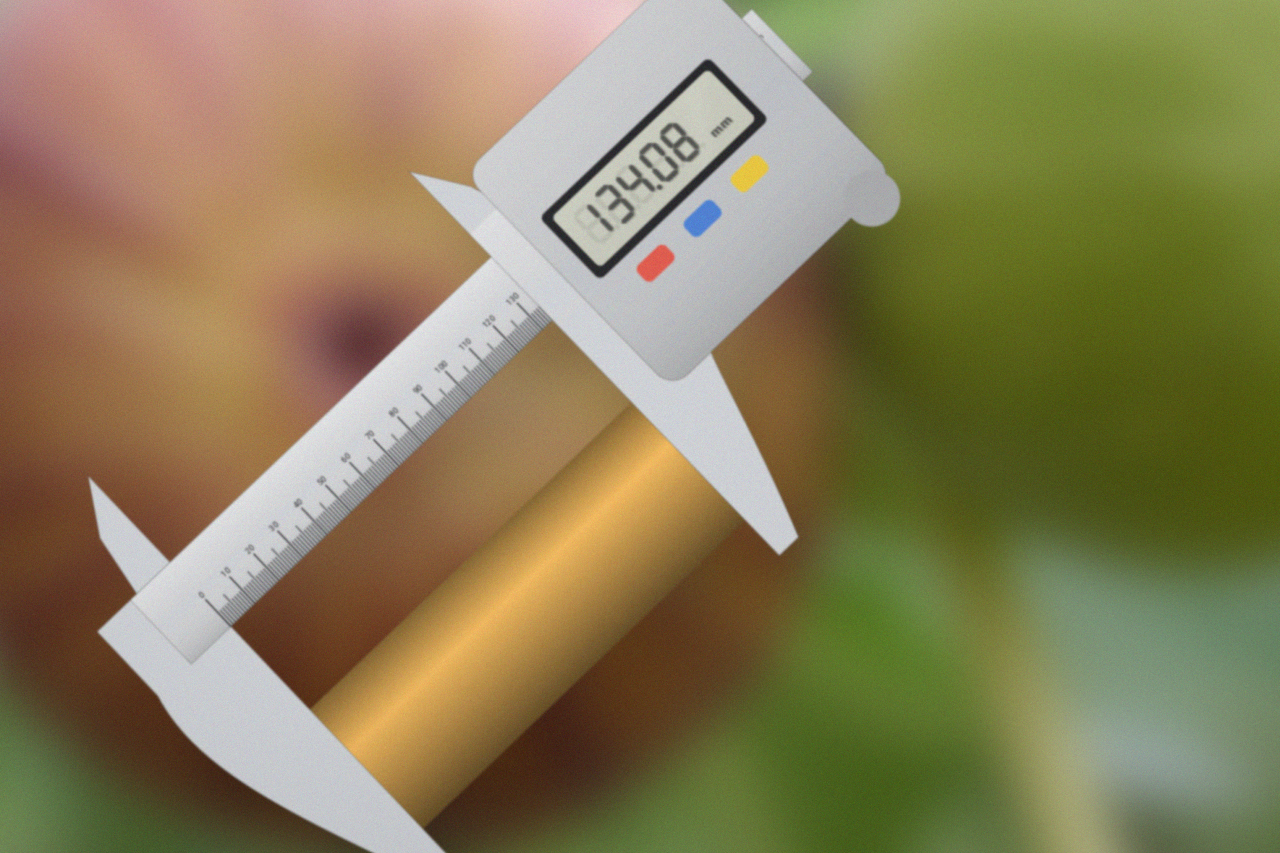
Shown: 134.08 mm
